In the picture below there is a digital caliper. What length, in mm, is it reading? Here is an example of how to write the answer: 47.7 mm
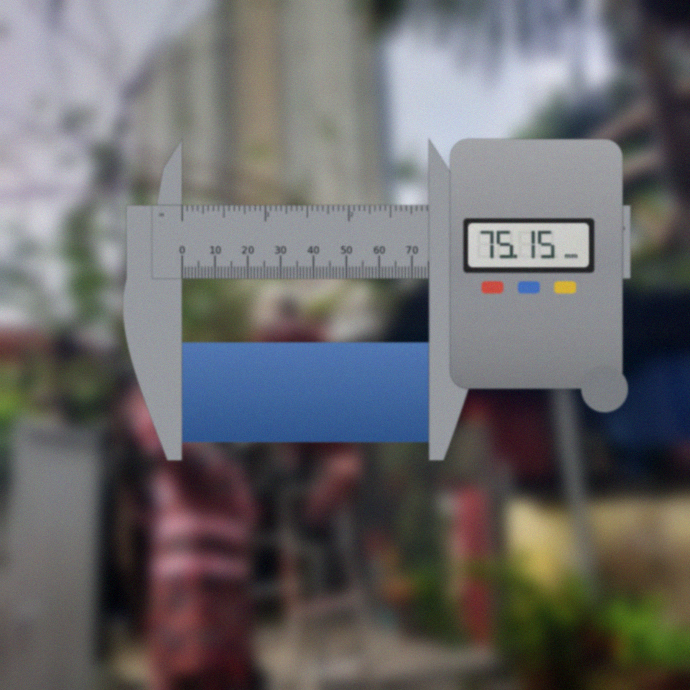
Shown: 75.15 mm
